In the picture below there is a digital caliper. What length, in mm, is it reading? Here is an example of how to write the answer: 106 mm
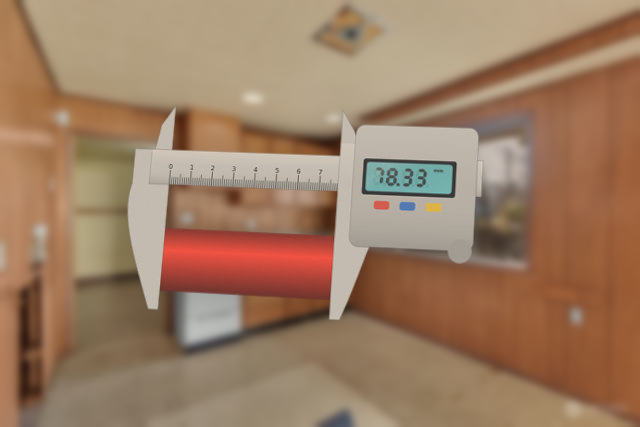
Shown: 78.33 mm
